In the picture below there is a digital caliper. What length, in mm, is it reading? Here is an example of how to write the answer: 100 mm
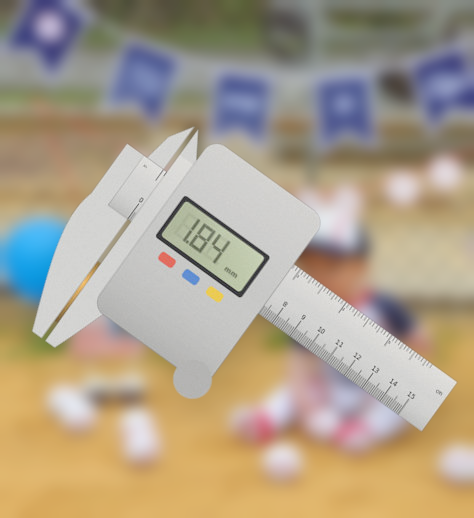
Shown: 1.84 mm
